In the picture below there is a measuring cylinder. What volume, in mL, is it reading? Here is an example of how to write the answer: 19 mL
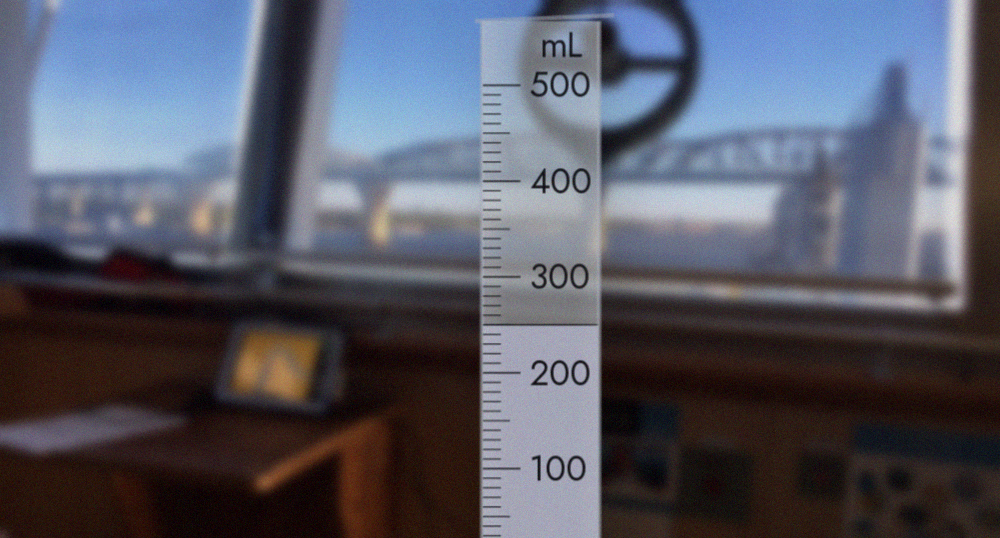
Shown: 250 mL
